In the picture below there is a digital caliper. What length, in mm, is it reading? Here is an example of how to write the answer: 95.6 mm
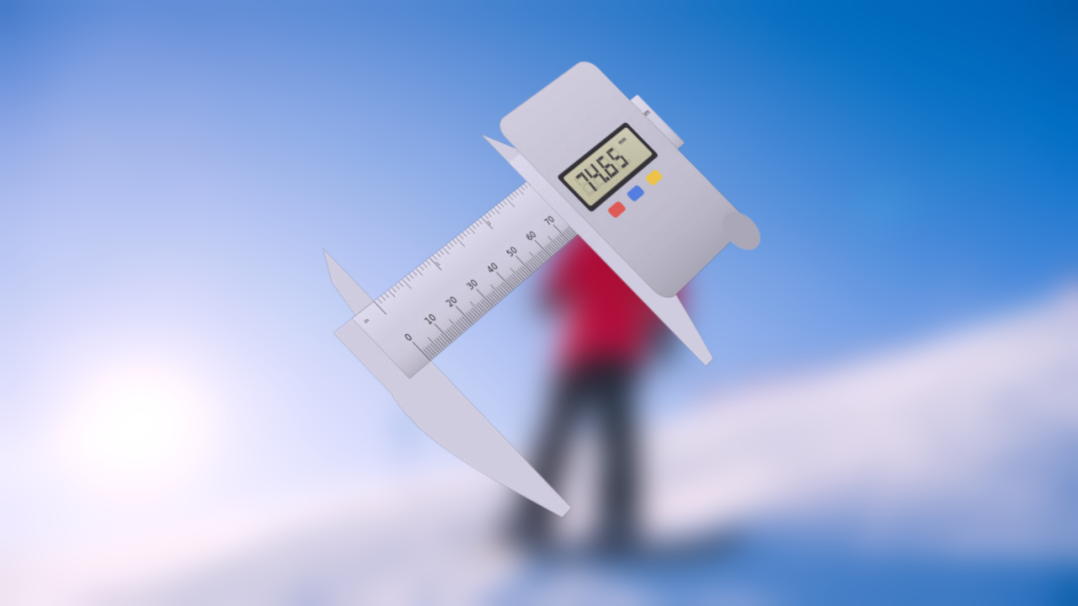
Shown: 74.65 mm
